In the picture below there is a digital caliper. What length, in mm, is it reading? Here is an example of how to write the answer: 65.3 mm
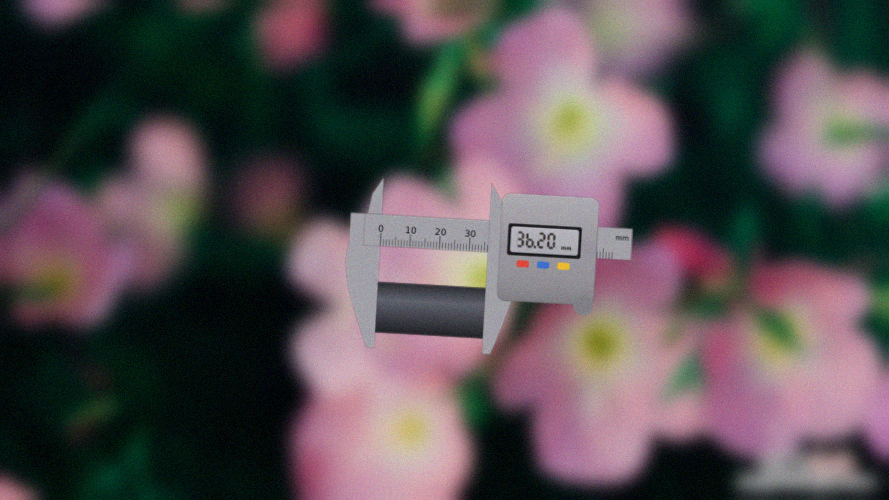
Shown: 36.20 mm
